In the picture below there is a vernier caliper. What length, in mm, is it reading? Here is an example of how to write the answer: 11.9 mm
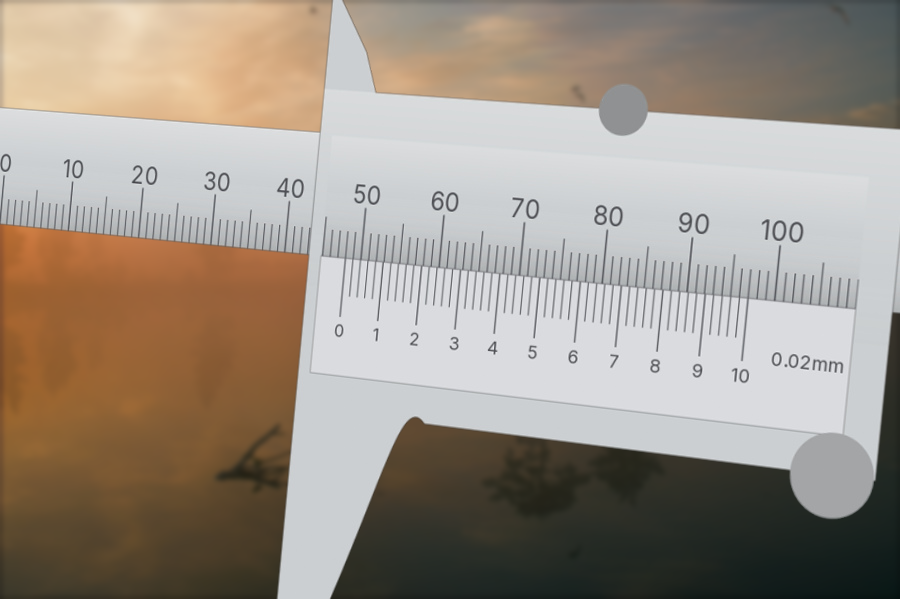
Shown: 48.0 mm
